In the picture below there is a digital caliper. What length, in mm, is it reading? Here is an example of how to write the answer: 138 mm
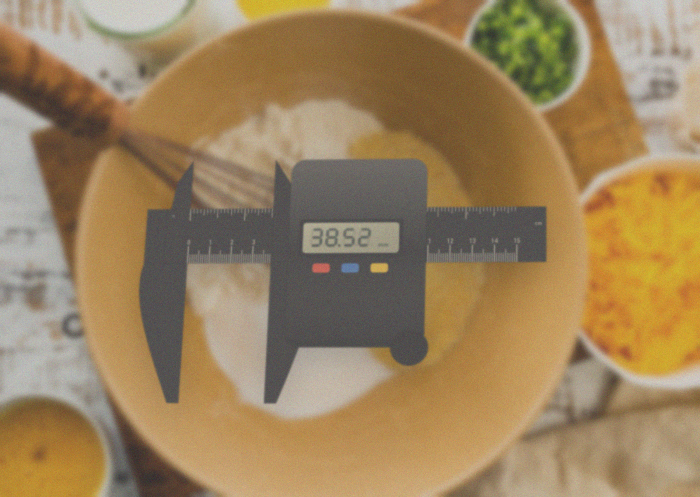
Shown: 38.52 mm
